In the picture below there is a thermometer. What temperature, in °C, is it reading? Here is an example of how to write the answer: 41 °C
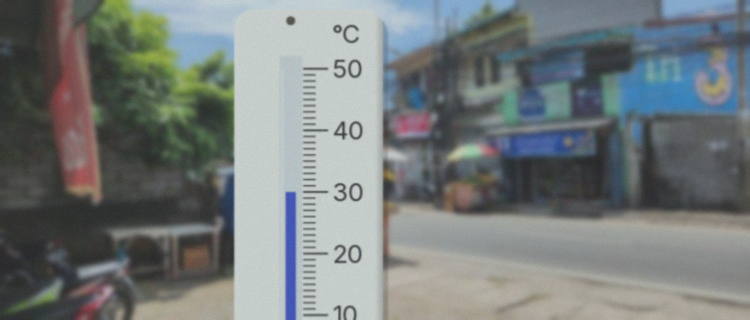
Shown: 30 °C
